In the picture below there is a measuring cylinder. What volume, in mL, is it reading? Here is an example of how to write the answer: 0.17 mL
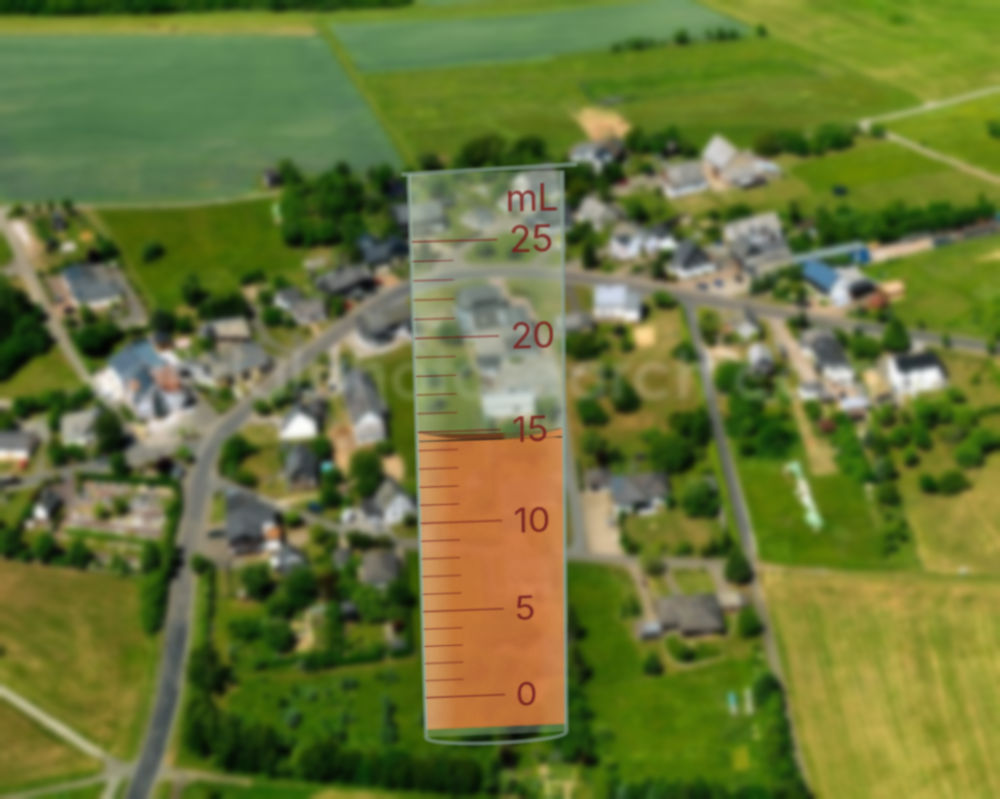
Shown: 14.5 mL
